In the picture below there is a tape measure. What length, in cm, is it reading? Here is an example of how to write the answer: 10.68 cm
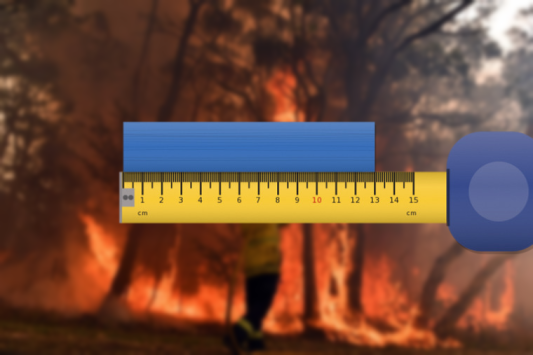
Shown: 13 cm
